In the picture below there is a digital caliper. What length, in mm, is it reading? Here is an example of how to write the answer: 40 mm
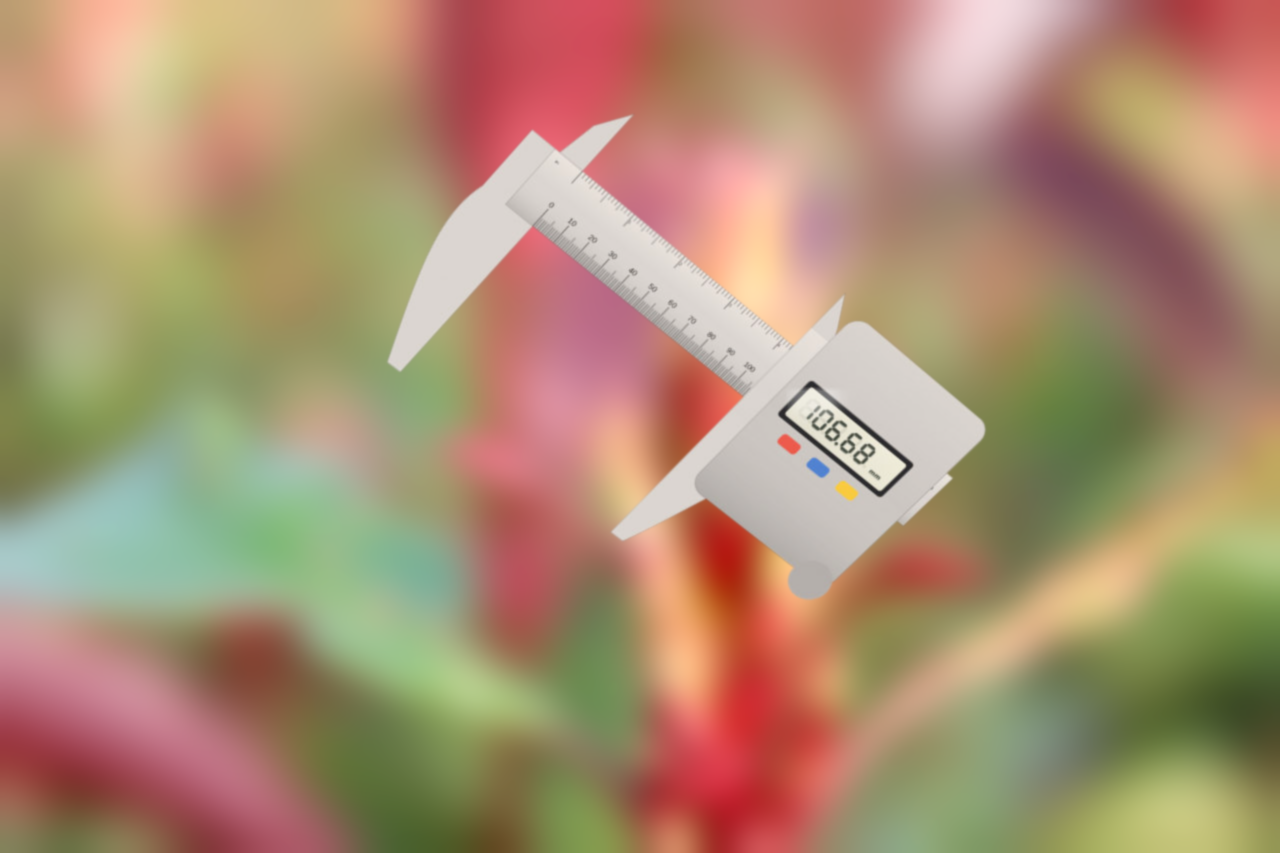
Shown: 106.68 mm
